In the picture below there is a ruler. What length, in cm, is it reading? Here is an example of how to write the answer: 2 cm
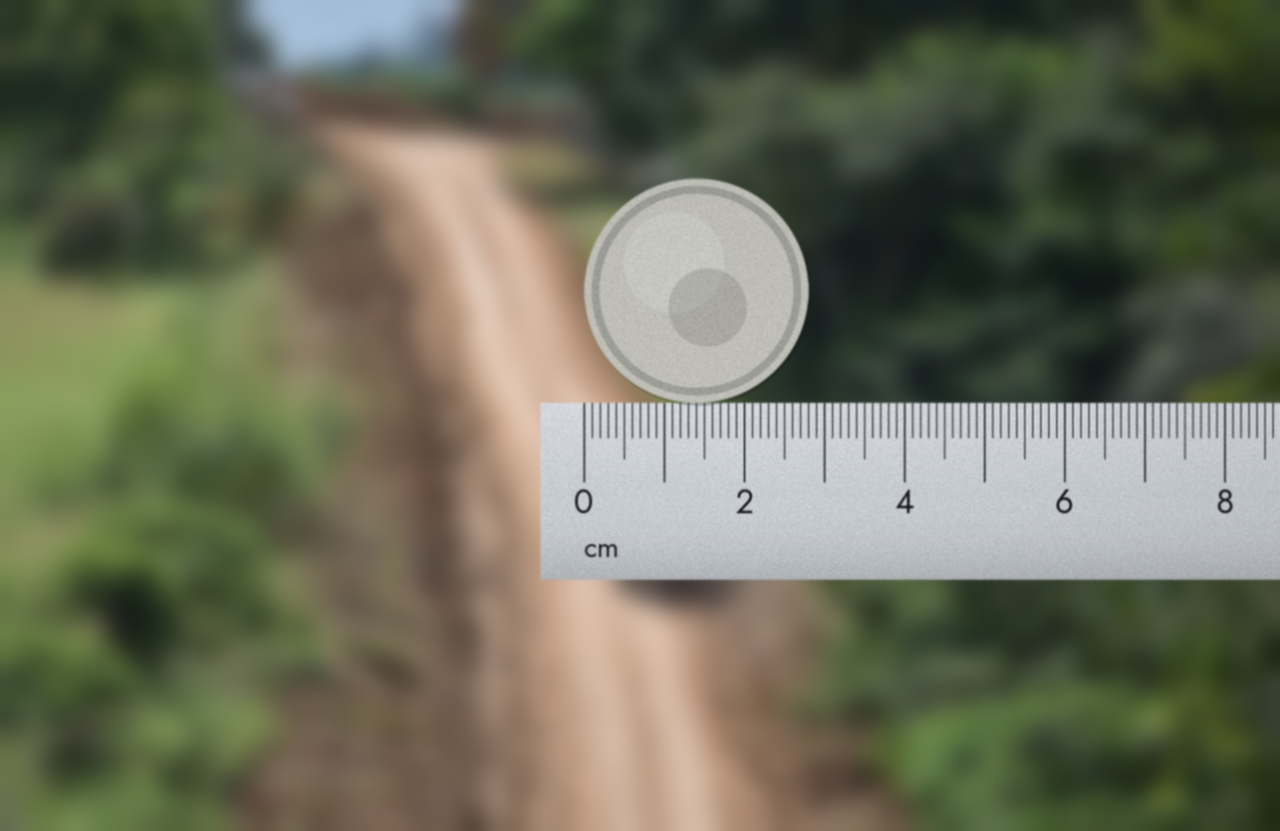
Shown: 2.8 cm
